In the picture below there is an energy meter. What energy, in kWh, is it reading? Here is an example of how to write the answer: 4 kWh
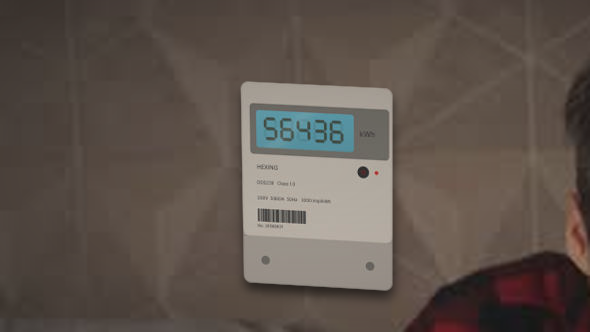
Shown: 56436 kWh
